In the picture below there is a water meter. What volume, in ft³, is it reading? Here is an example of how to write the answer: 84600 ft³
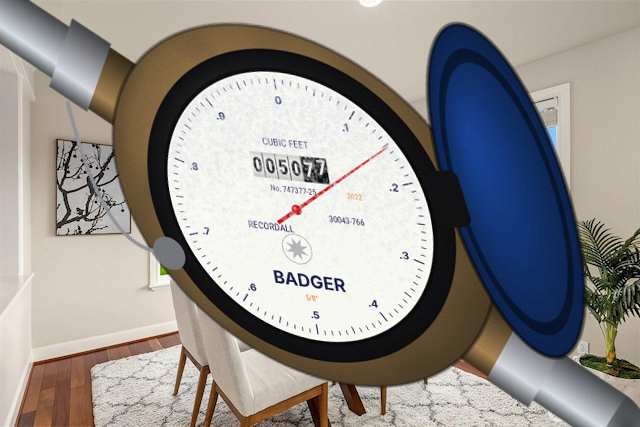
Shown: 5077.15 ft³
